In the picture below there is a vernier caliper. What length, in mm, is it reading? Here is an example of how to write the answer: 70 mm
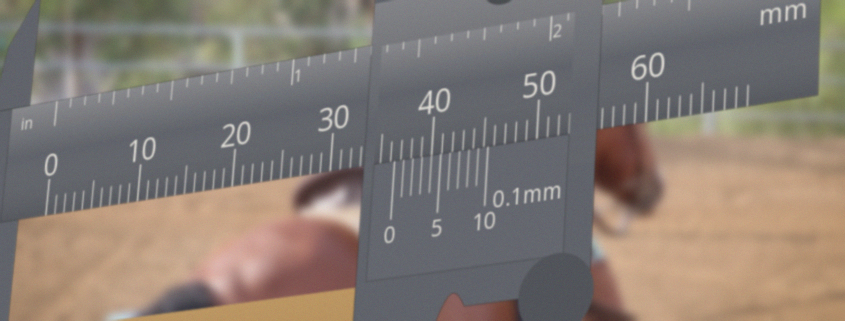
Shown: 36.4 mm
